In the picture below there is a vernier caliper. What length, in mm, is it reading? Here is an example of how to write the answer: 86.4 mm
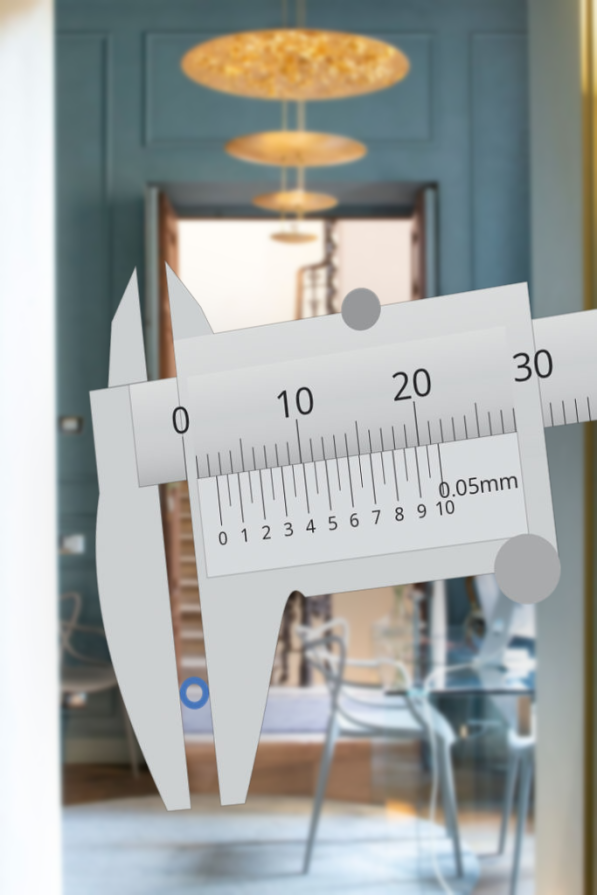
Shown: 2.6 mm
